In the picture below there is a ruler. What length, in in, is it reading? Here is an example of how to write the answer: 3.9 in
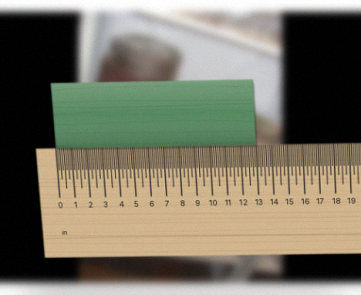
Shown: 13 in
